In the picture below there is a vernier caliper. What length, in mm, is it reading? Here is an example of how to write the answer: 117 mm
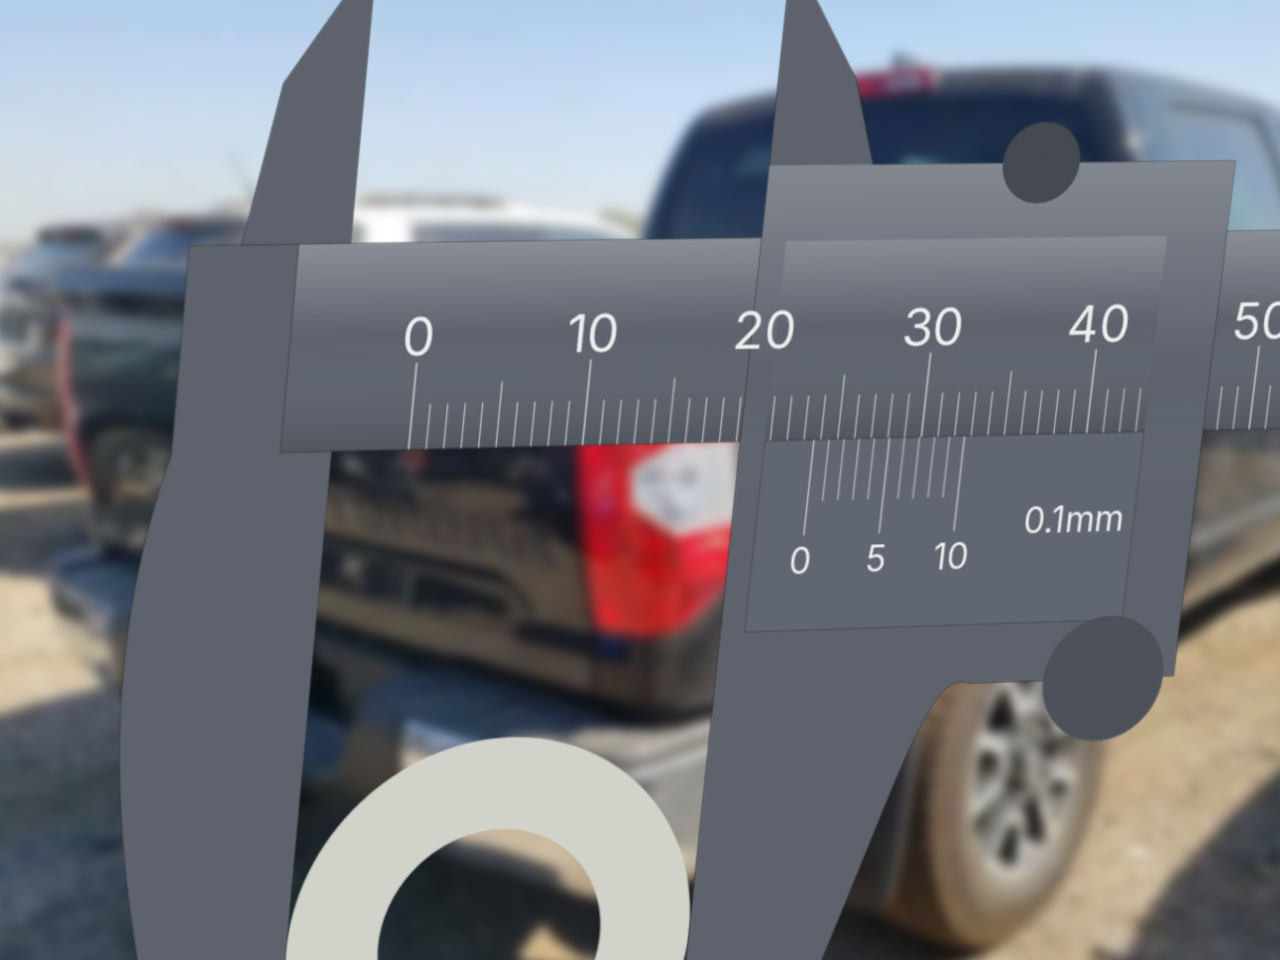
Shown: 23.6 mm
